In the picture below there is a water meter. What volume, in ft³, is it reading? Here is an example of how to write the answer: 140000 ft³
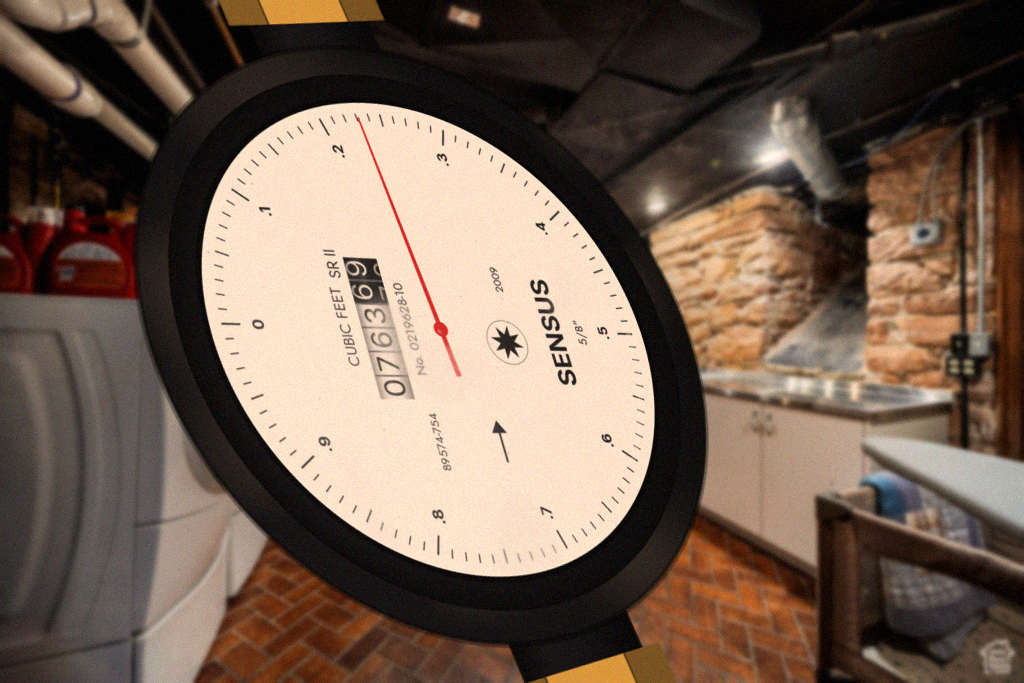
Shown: 76369.23 ft³
